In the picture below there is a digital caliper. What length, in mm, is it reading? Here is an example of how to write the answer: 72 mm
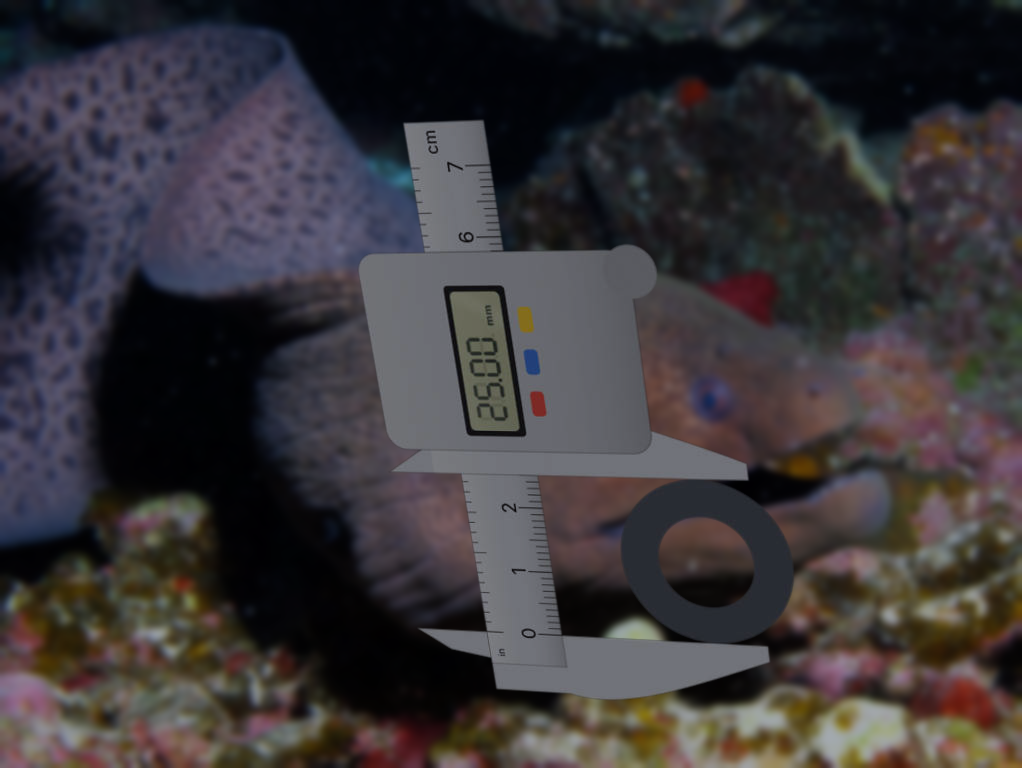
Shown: 25.00 mm
